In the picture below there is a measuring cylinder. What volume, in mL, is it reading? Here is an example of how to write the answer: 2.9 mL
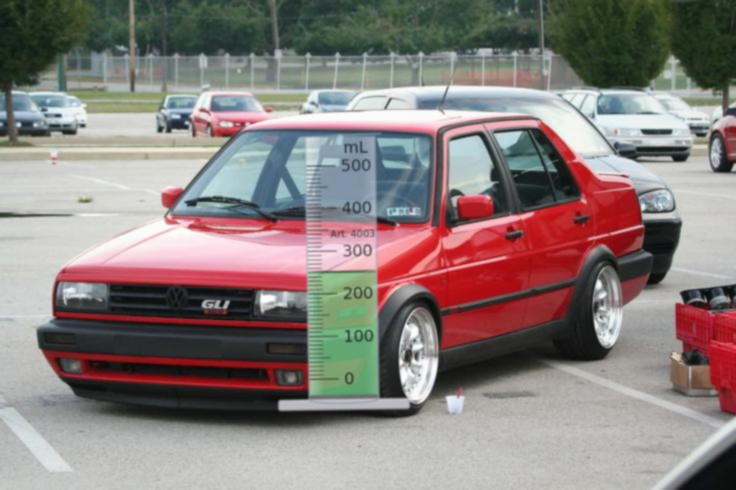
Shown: 250 mL
